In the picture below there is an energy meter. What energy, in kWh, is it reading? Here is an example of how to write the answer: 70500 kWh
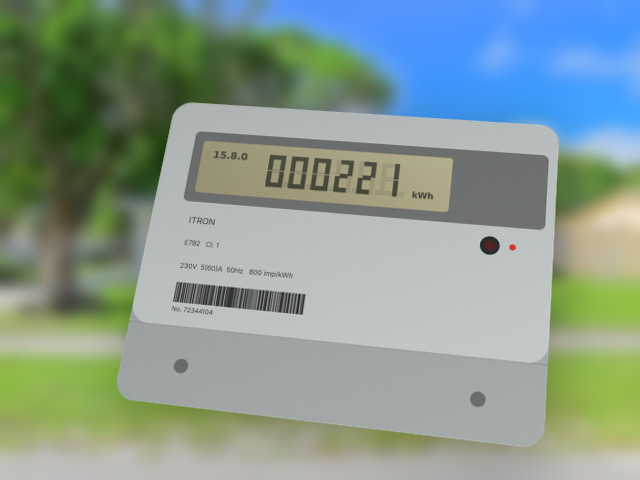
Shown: 221 kWh
